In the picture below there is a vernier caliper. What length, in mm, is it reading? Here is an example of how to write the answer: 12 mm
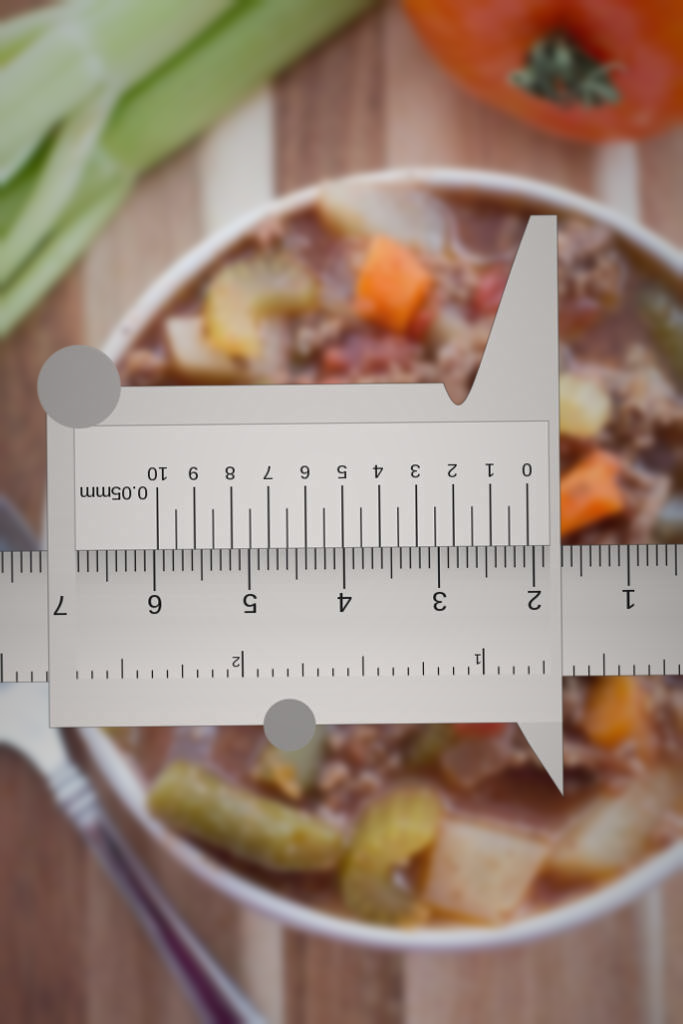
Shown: 20.6 mm
